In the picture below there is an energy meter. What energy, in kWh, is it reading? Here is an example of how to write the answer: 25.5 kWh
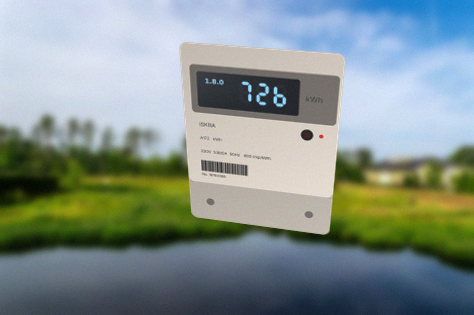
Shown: 726 kWh
